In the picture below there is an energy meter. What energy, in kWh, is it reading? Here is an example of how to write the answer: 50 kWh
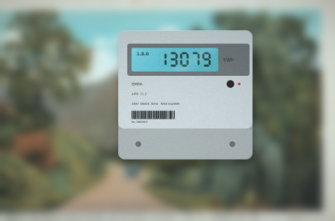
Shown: 13079 kWh
